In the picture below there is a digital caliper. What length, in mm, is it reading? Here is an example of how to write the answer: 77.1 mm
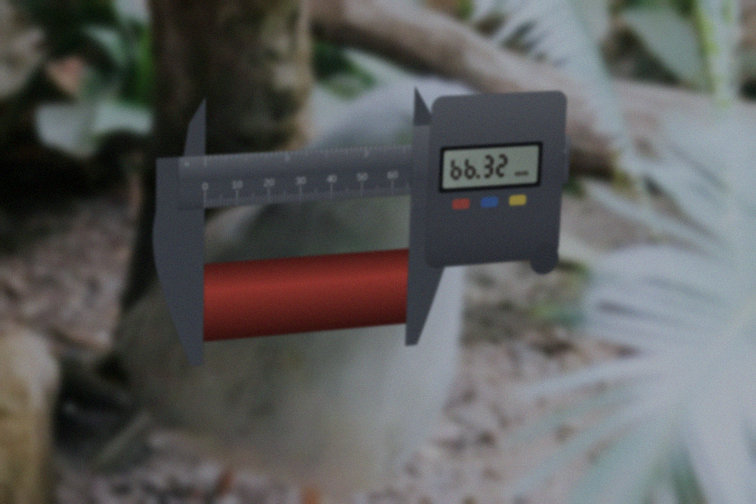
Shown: 66.32 mm
